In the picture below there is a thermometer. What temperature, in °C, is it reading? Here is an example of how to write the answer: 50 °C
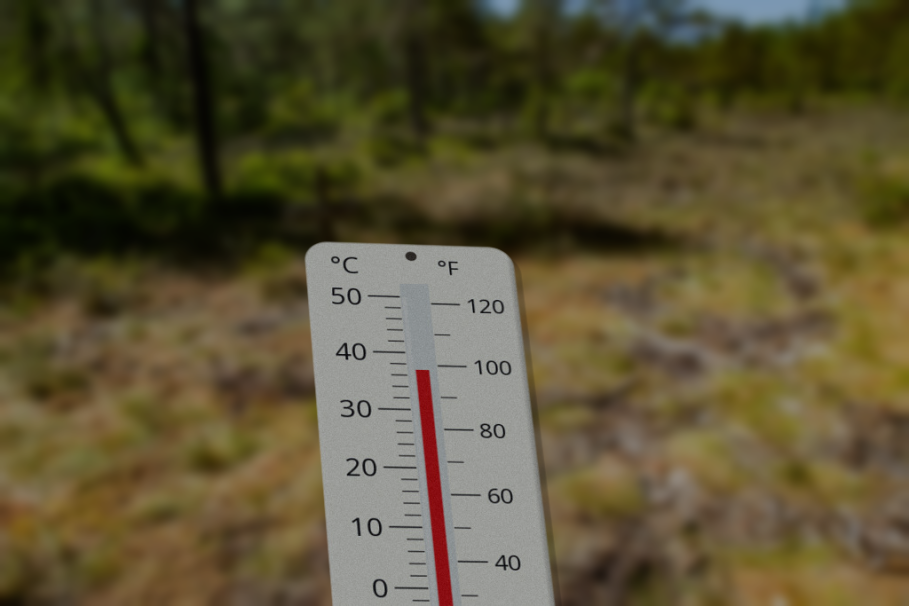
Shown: 37 °C
